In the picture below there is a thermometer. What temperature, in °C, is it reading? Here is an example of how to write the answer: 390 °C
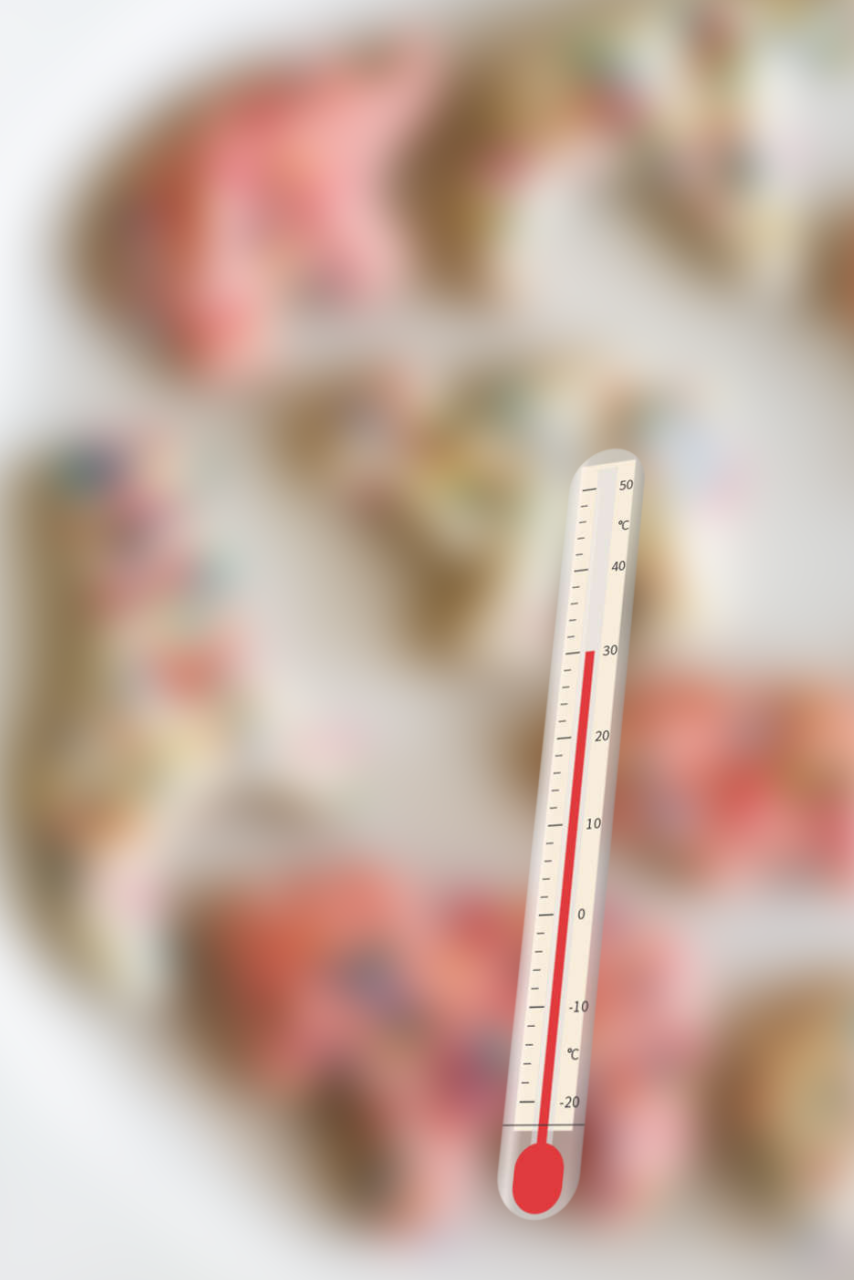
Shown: 30 °C
